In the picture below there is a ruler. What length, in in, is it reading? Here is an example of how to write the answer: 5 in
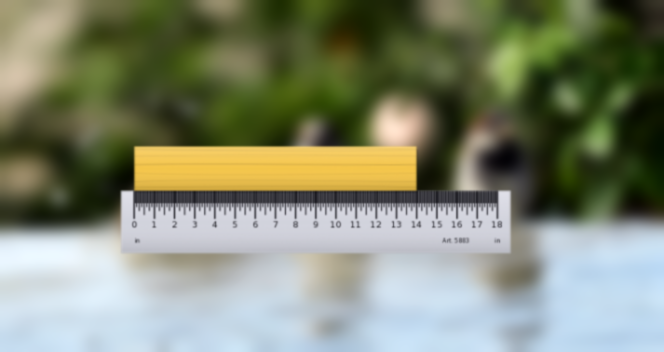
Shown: 14 in
